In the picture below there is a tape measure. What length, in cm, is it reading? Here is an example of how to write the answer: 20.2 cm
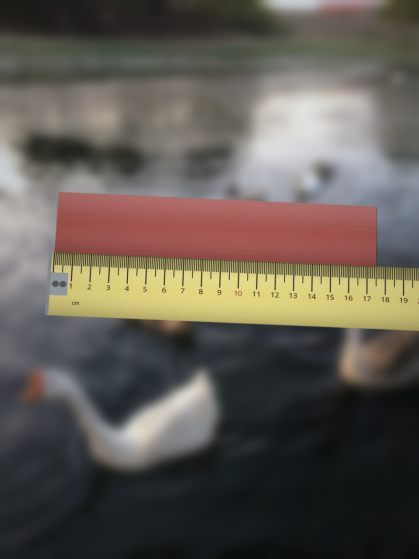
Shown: 17.5 cm
